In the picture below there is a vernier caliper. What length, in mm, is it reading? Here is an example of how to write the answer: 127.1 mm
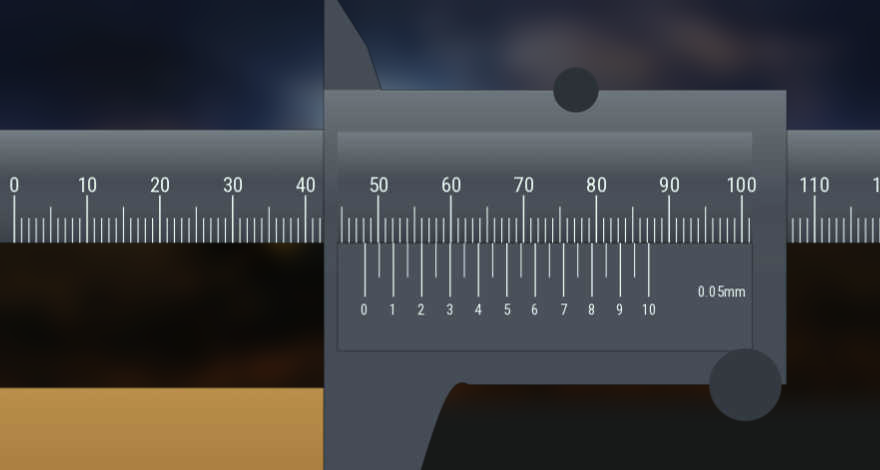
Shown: 48.2 mm
